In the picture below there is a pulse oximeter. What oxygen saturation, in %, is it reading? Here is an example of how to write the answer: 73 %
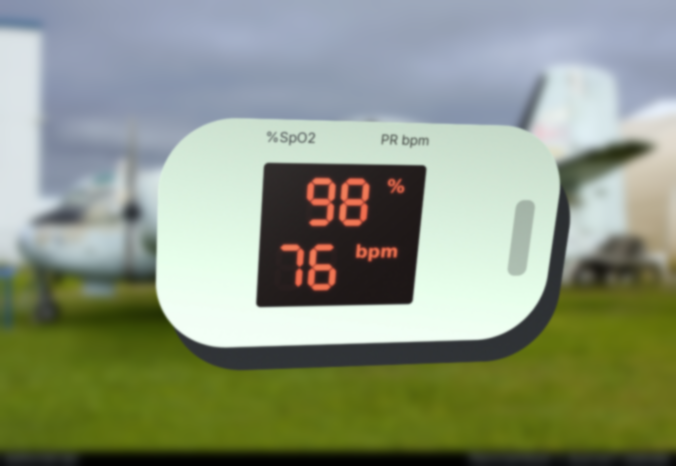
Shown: 98 %
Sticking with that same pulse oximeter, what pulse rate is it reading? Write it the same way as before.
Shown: 76 bpm
